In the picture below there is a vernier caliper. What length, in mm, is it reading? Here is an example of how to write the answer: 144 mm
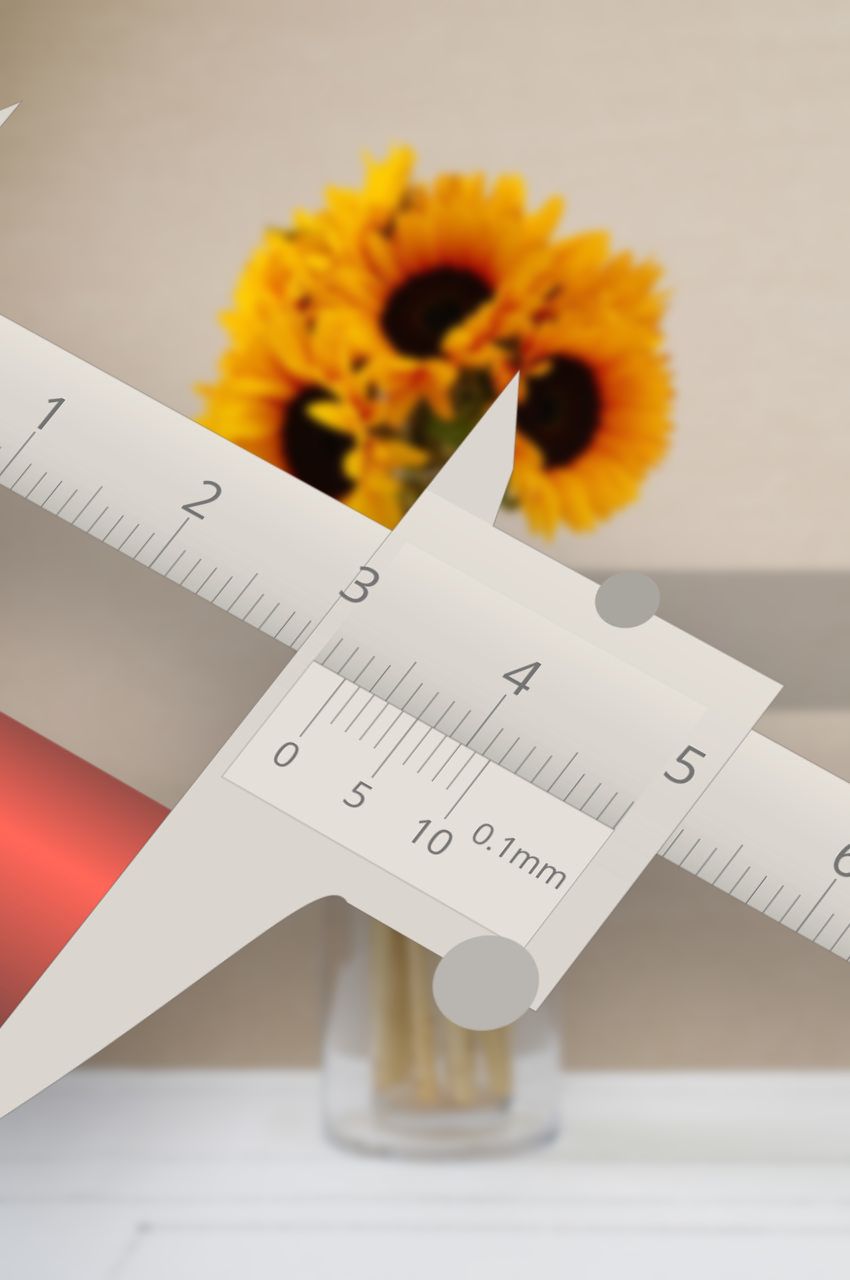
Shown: 32.5 mm
